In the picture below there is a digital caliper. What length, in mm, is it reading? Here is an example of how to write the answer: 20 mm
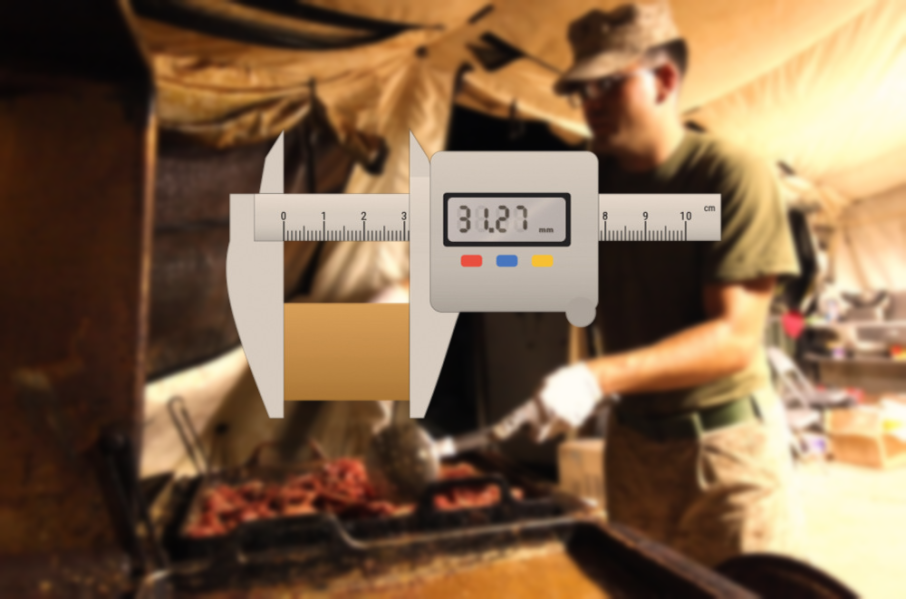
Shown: 31.27 mm
